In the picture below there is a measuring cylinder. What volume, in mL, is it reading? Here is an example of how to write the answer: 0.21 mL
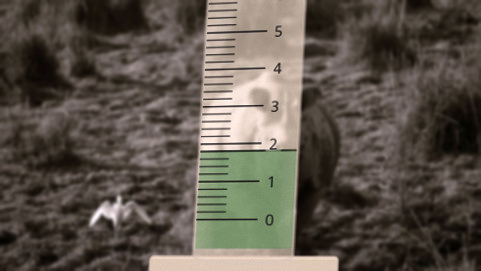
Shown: 1.8 mL
